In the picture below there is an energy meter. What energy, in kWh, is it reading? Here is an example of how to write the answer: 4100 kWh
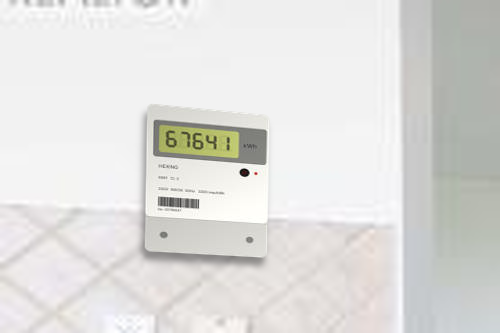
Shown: 67641 kWh
